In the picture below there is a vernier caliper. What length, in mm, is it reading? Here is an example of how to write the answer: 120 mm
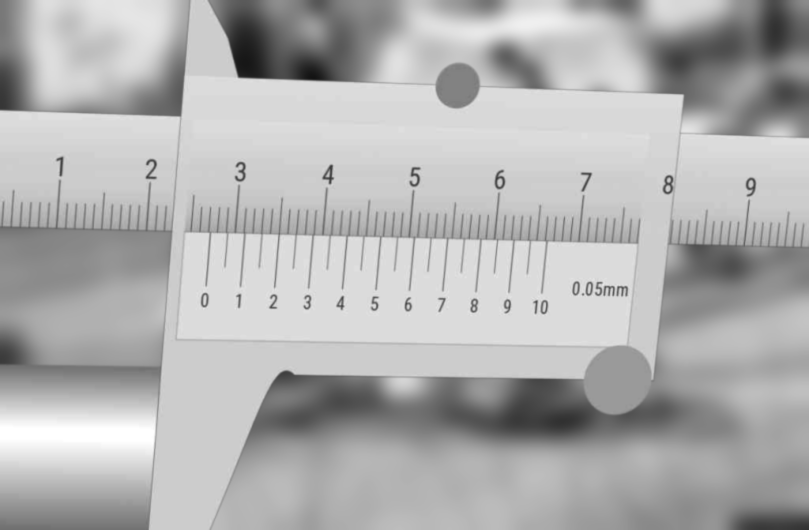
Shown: 27.2 mm
